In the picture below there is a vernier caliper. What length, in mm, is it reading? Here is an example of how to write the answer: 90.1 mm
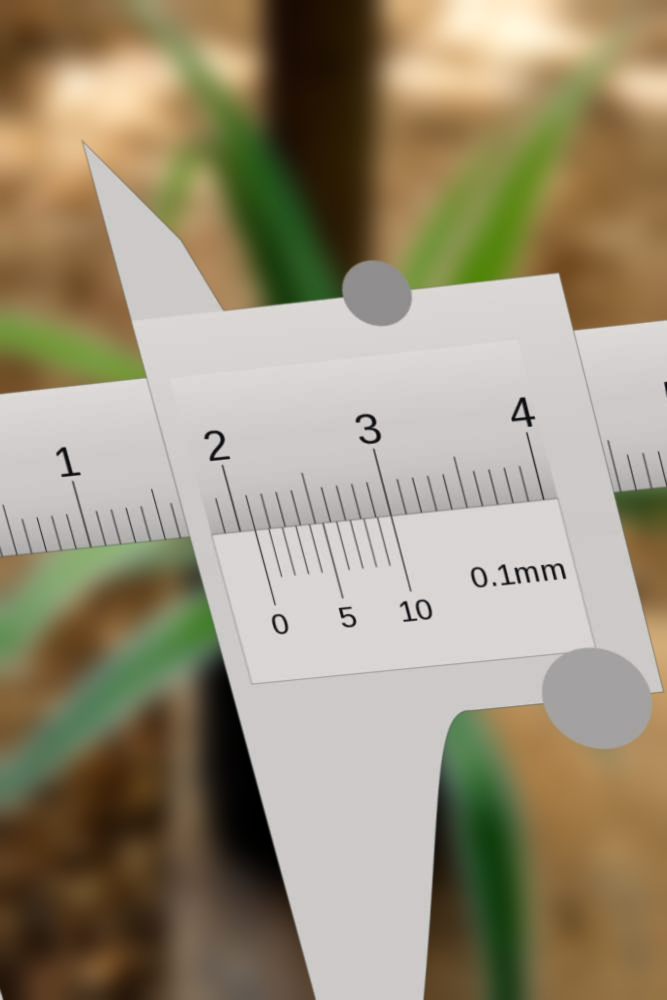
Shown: 21.0 mm
